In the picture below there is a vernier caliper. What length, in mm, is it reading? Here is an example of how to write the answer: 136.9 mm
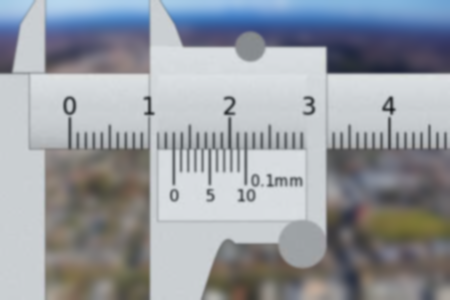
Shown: 13.0 mm
